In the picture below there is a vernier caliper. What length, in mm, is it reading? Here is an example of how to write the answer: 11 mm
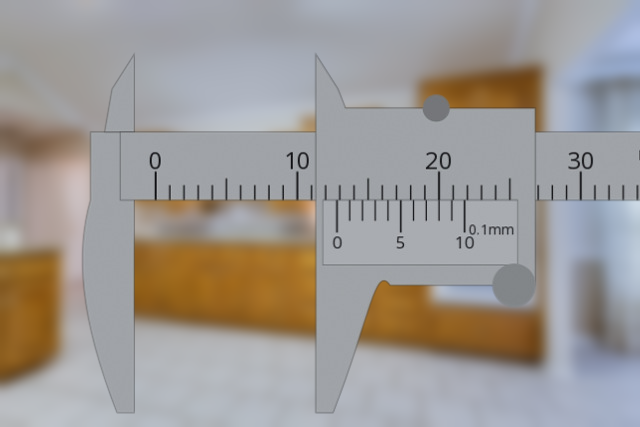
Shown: 12.8 mm
